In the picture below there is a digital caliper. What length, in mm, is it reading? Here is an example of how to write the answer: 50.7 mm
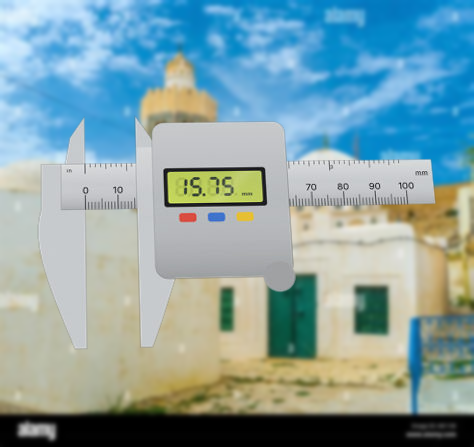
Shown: 15.75 mm
